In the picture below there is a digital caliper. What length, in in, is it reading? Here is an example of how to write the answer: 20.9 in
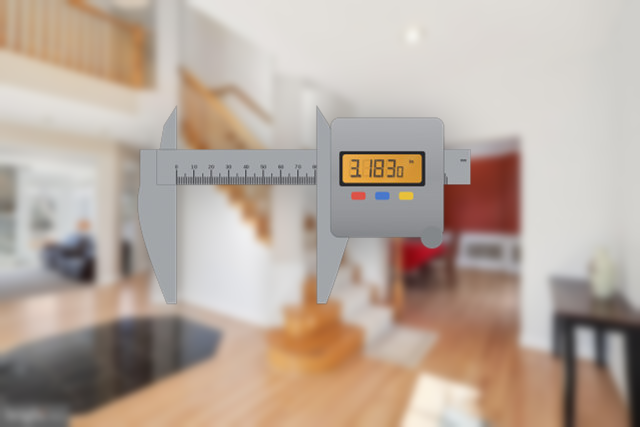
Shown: 3.1830 in
